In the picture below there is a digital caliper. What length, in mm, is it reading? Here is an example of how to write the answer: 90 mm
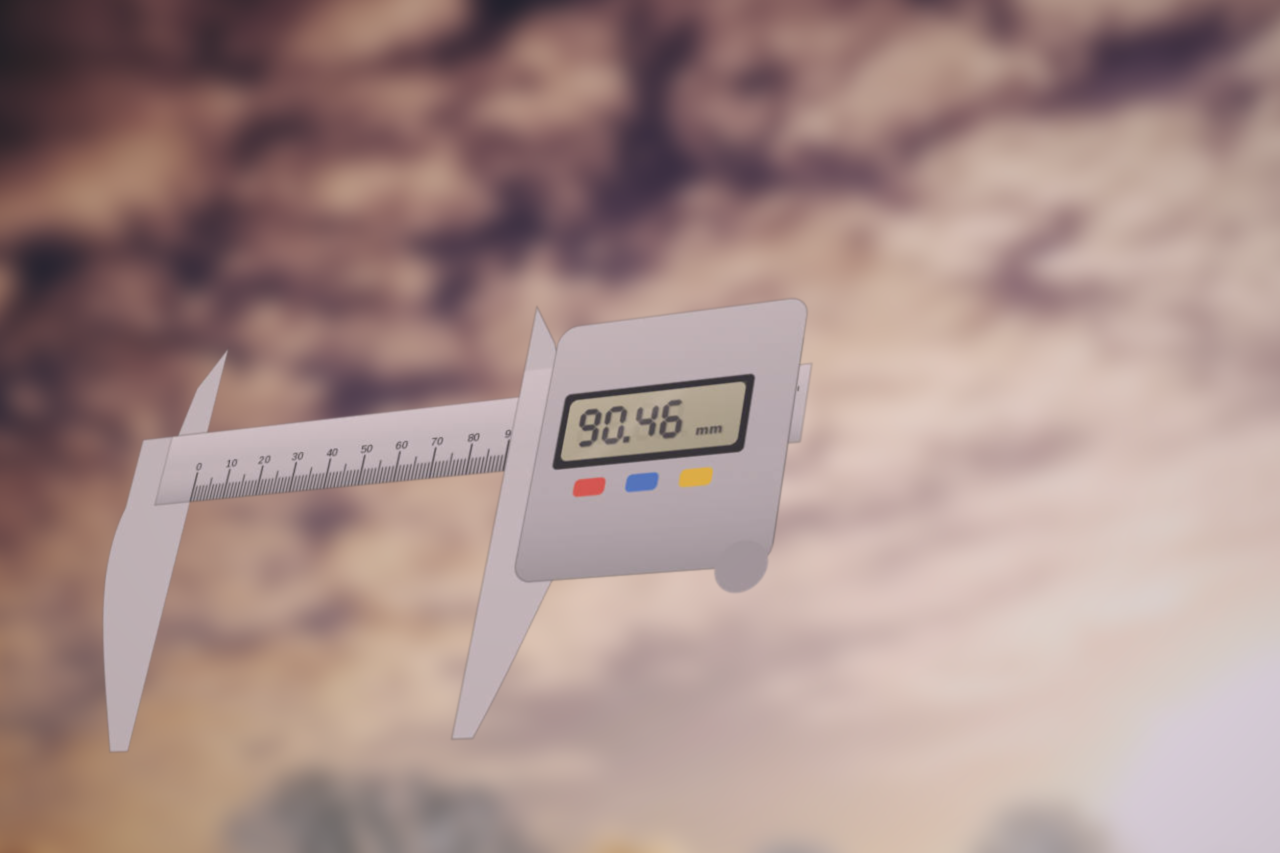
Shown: 90.46 mm
